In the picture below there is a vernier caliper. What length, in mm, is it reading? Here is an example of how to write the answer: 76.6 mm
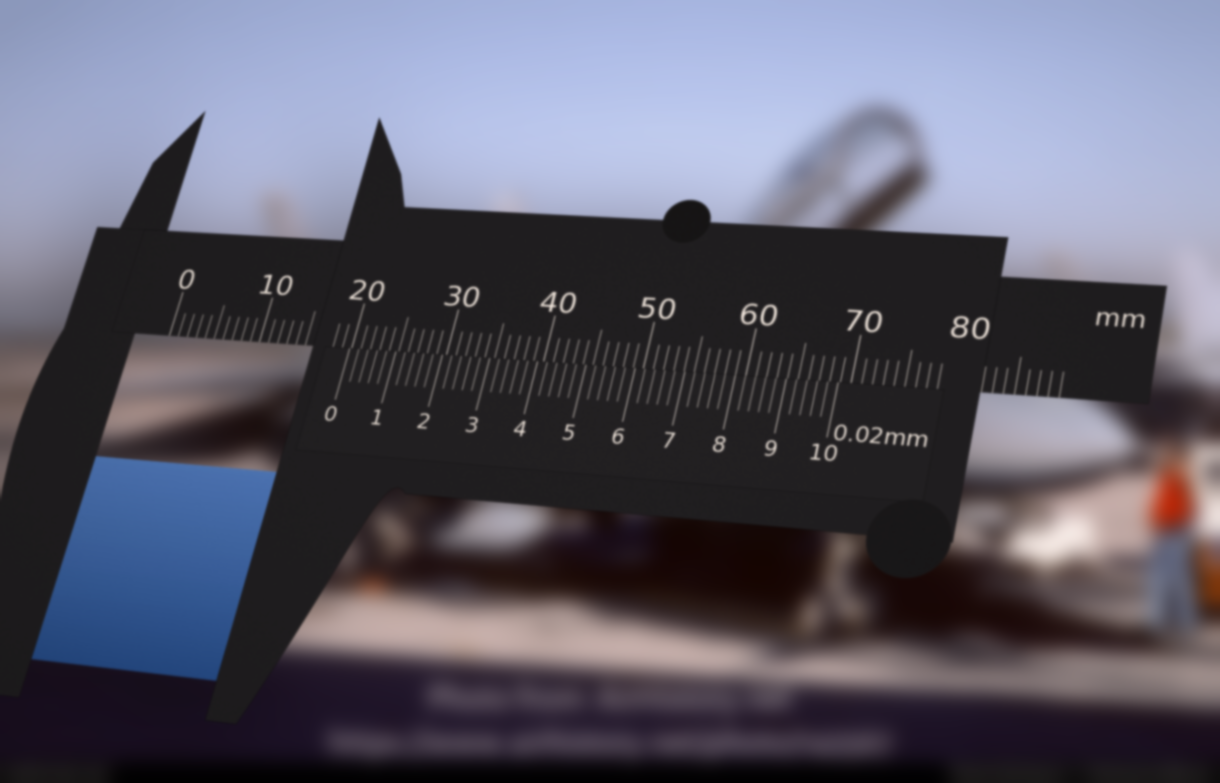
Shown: 19.8 mm
